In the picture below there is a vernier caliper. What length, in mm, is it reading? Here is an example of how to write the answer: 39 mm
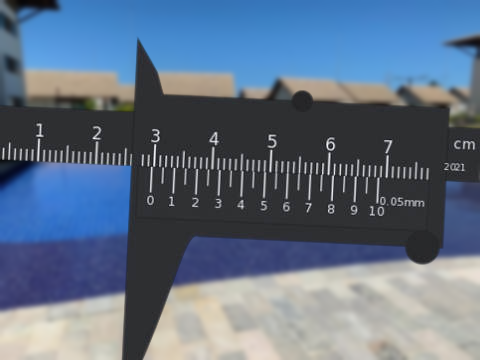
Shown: 29.6 mm
